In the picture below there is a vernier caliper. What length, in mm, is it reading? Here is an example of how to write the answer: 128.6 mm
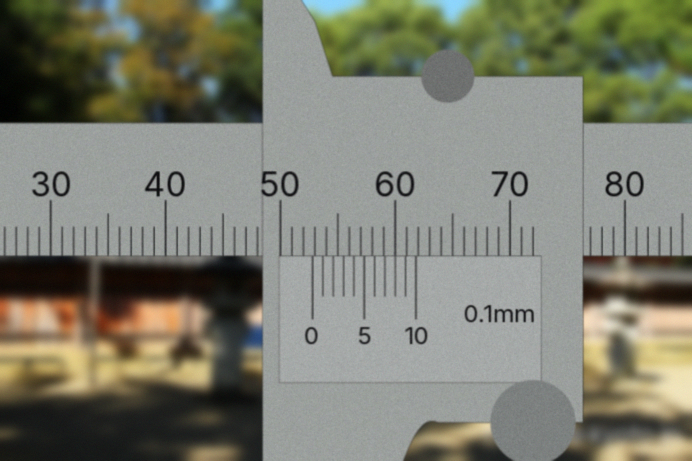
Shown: 52.8 mm
